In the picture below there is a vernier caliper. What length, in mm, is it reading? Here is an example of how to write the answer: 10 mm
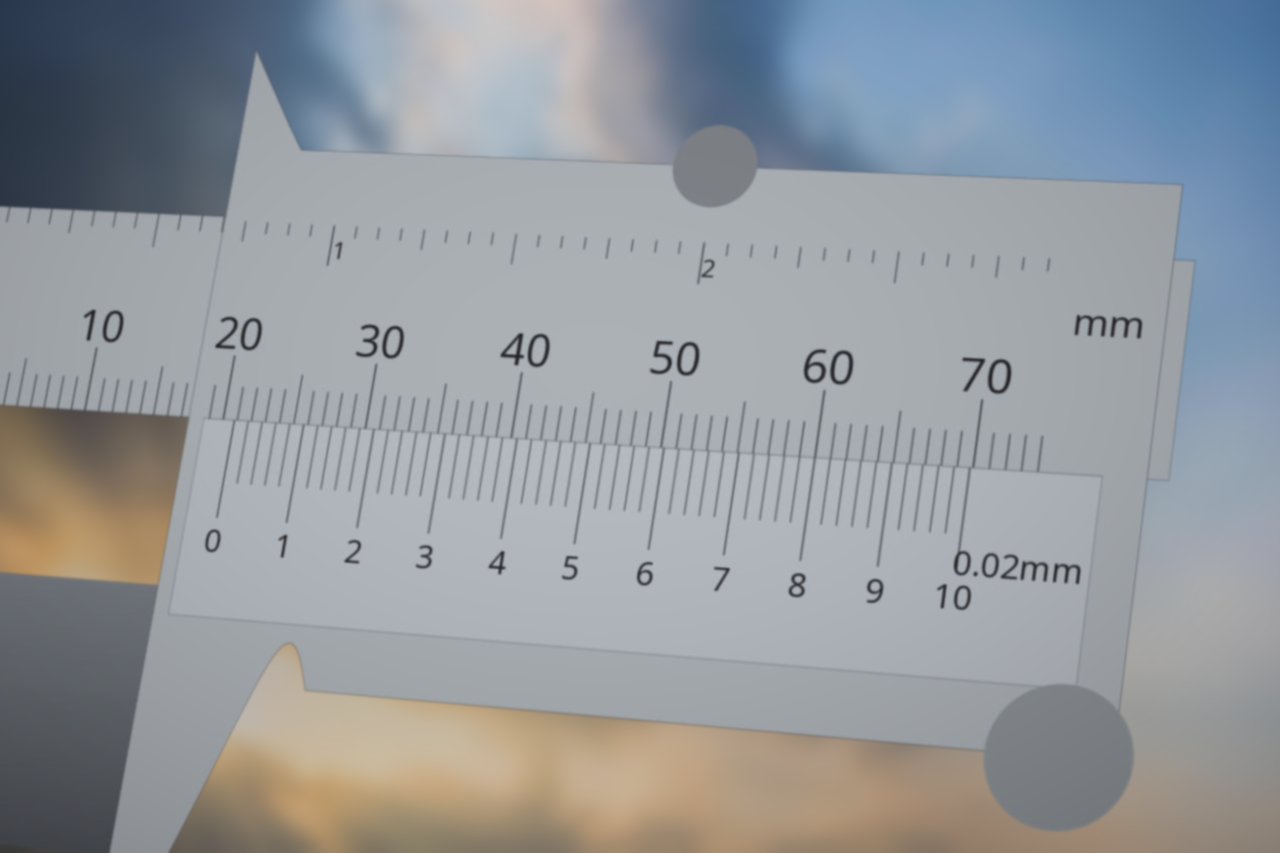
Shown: 20.8 mm
